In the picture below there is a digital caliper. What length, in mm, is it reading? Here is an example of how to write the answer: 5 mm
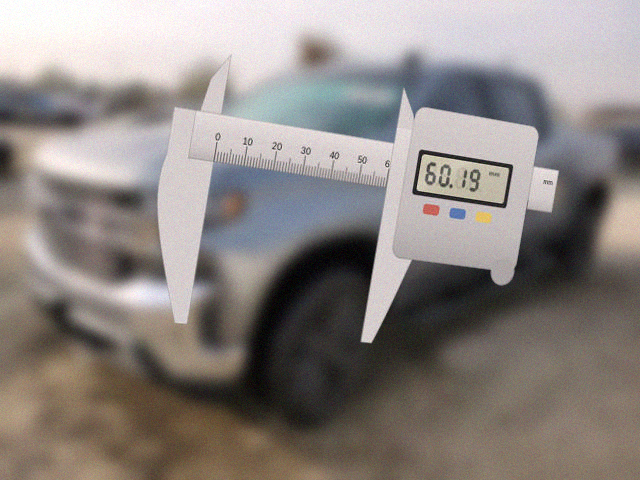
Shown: 60.19 mm
